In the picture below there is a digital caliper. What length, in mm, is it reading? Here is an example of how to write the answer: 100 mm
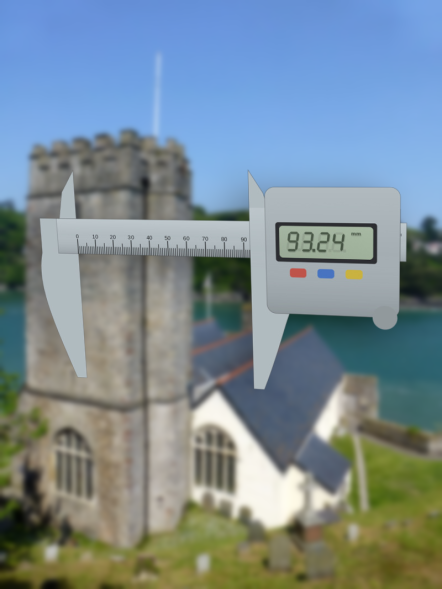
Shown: 93.24 mm
